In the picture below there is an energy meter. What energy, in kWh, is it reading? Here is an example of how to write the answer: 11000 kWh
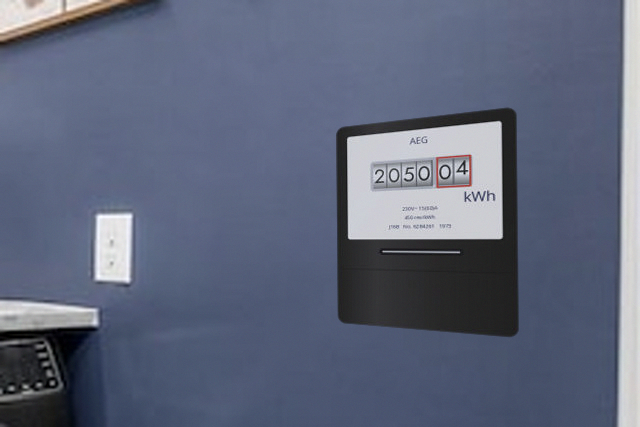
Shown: 2050.04 kWh
